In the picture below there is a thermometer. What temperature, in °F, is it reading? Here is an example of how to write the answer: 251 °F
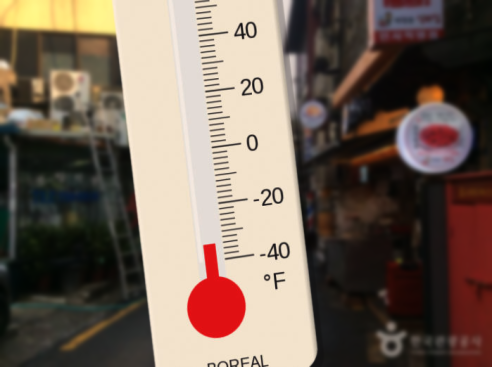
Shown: -34 °F
